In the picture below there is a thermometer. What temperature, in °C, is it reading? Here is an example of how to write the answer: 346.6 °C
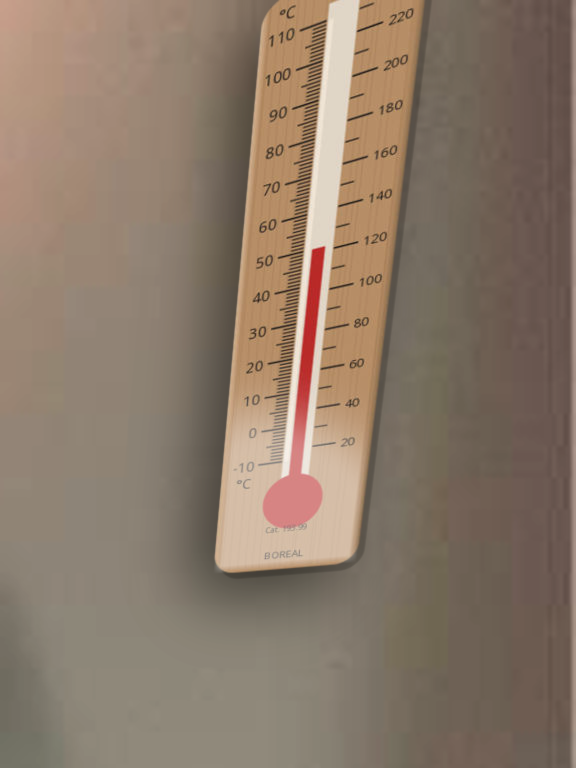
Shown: 50 °C
